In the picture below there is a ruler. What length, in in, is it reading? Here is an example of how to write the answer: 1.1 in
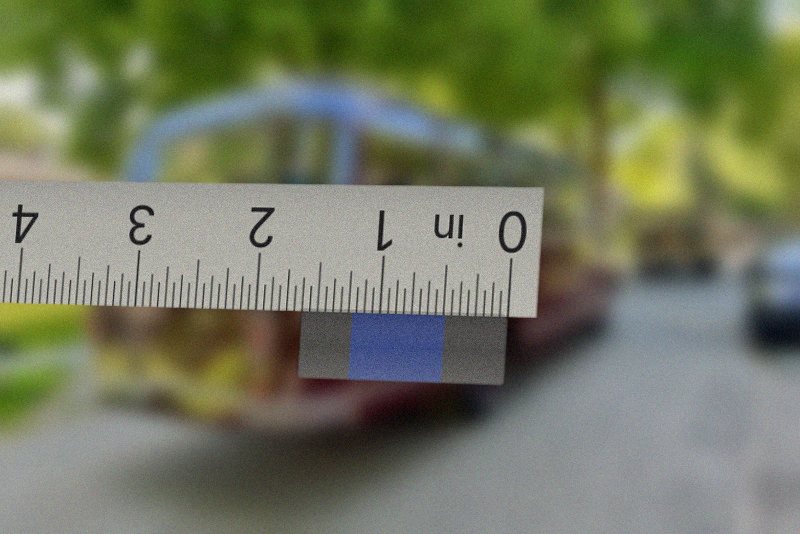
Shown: 1.625 in
